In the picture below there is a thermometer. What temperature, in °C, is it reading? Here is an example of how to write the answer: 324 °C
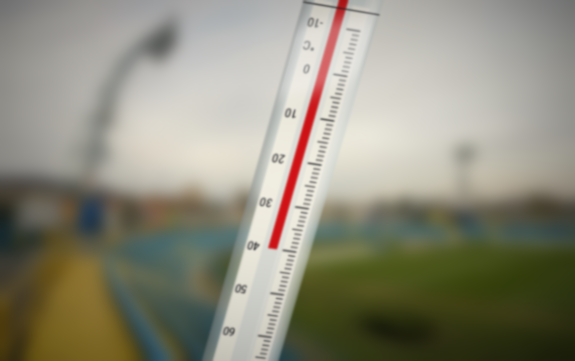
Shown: 40 °C
